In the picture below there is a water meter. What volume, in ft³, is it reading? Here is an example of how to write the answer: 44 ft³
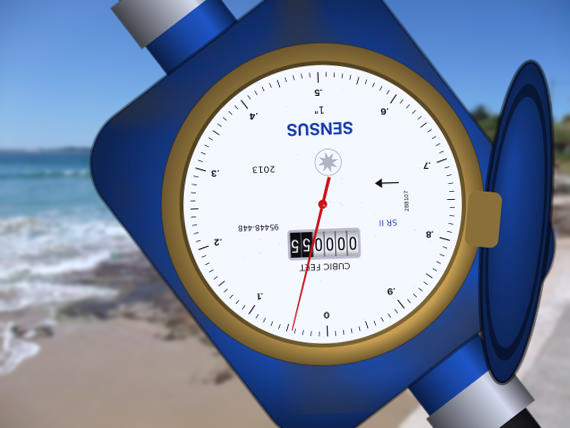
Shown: 55.04 ft³
